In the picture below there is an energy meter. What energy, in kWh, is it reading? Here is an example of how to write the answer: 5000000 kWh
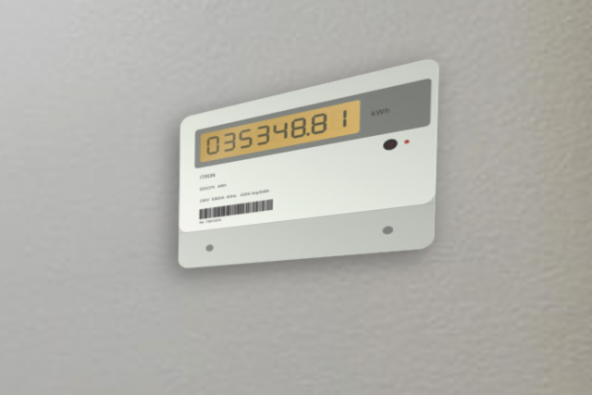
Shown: 35348.81 kWh
